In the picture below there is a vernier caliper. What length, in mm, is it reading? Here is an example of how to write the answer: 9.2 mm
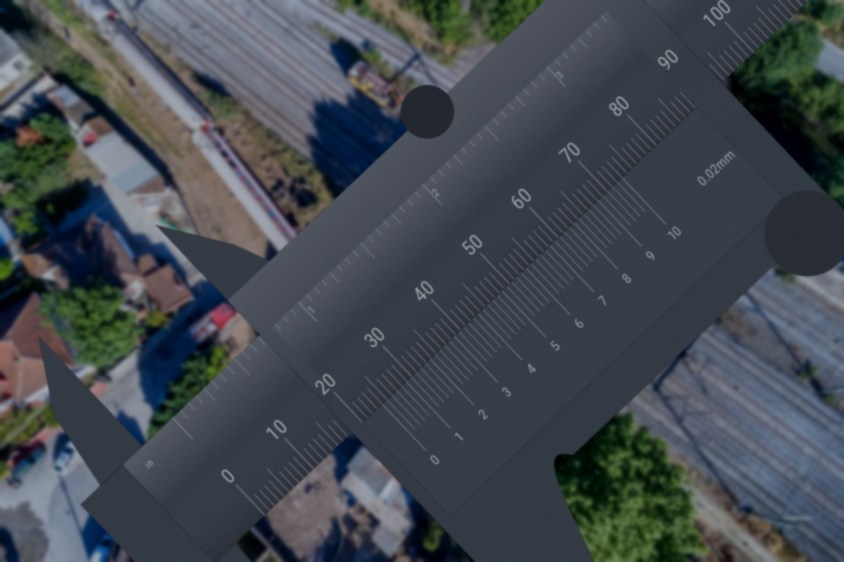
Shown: 24.0 mm
